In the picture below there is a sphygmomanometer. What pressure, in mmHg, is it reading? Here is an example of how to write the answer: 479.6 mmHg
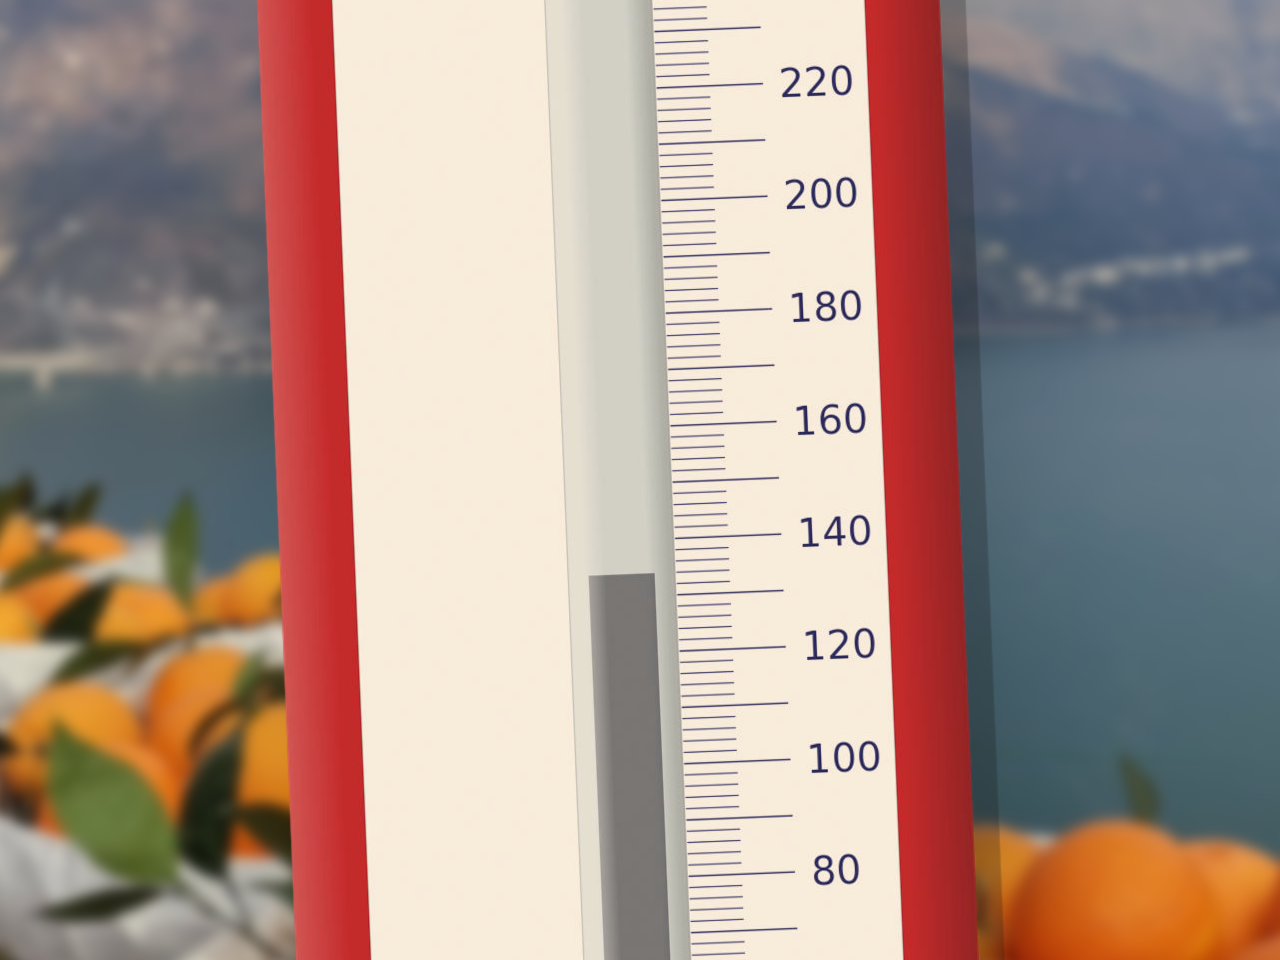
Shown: 134 mmHg
